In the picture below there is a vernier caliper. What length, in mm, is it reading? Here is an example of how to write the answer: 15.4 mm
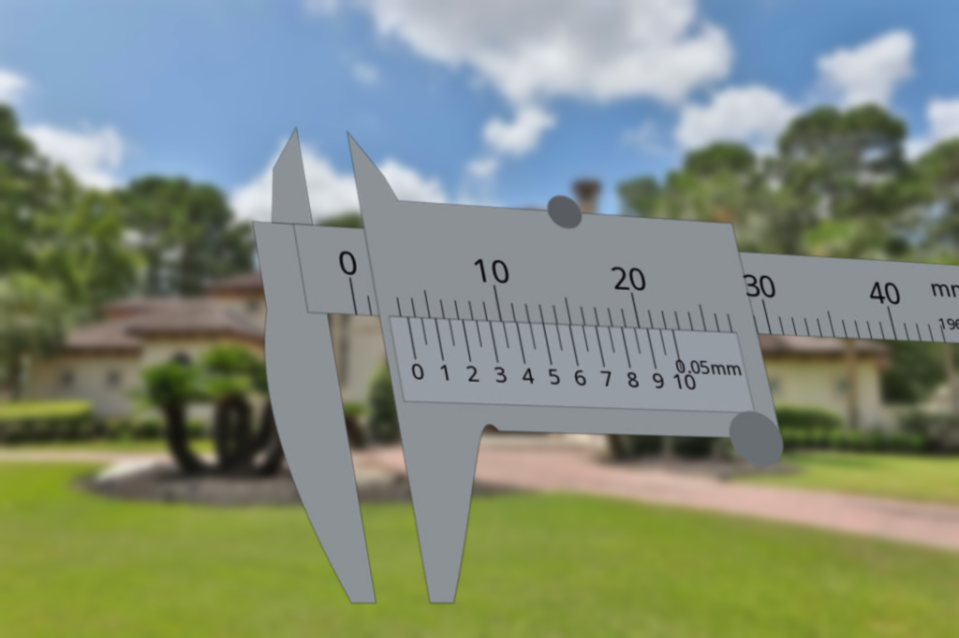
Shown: 3.5 mm
